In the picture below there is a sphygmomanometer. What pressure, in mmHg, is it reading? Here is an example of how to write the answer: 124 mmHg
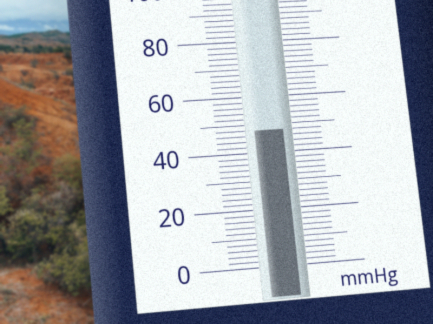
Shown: 48 mmHg
